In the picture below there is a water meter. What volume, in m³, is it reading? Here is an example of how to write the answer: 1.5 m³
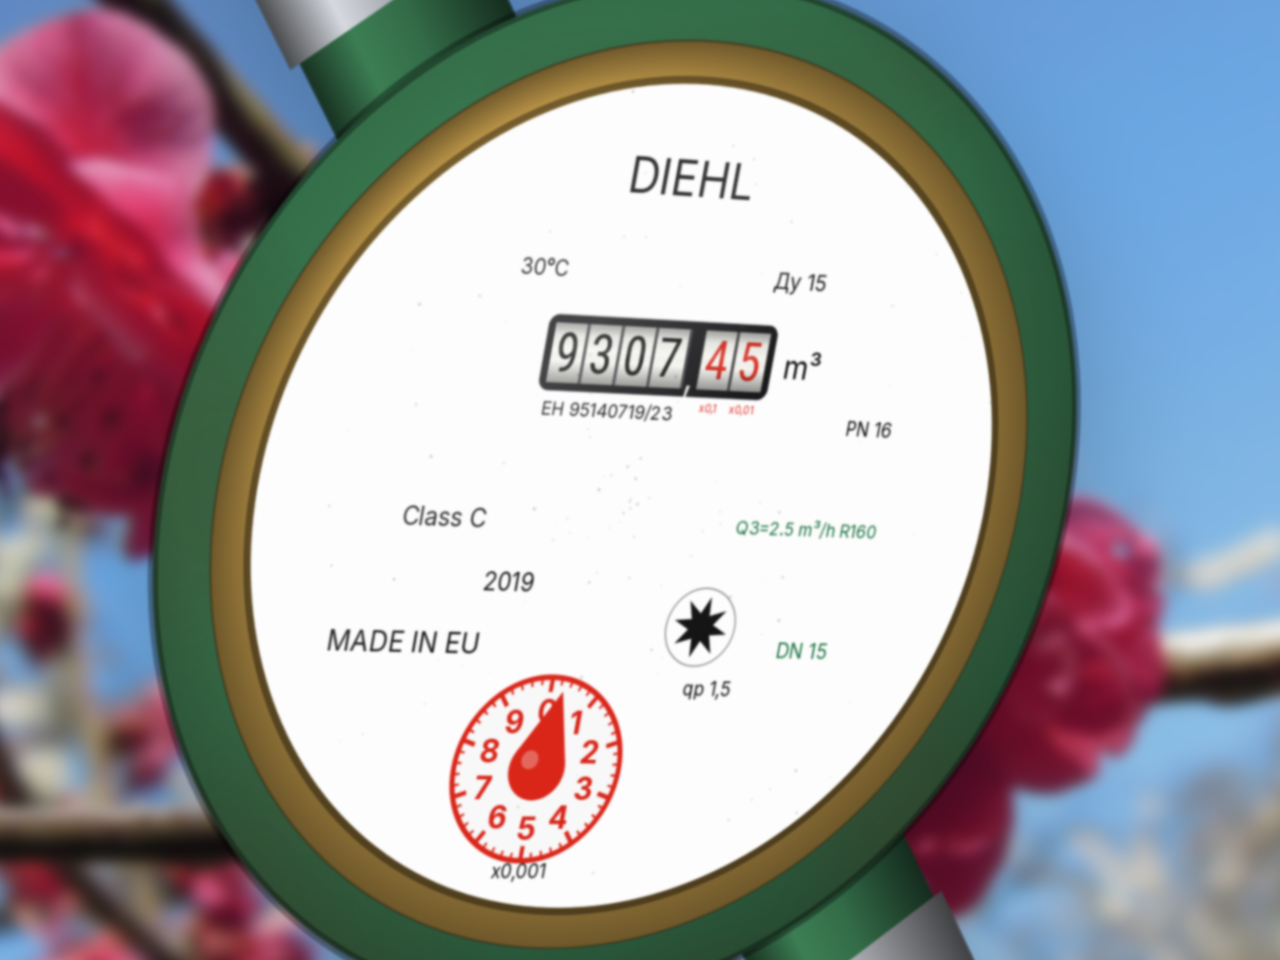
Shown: 9307.450 m³
